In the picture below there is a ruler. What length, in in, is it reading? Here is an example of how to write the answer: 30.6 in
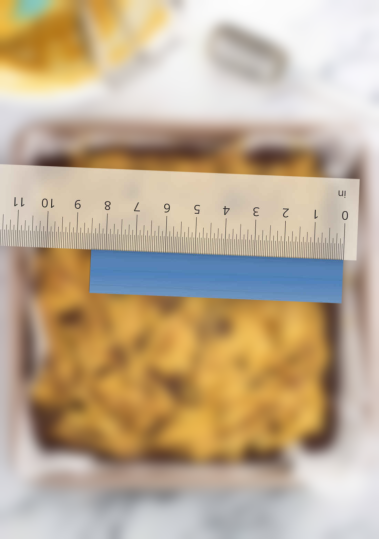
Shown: 8.5 in
